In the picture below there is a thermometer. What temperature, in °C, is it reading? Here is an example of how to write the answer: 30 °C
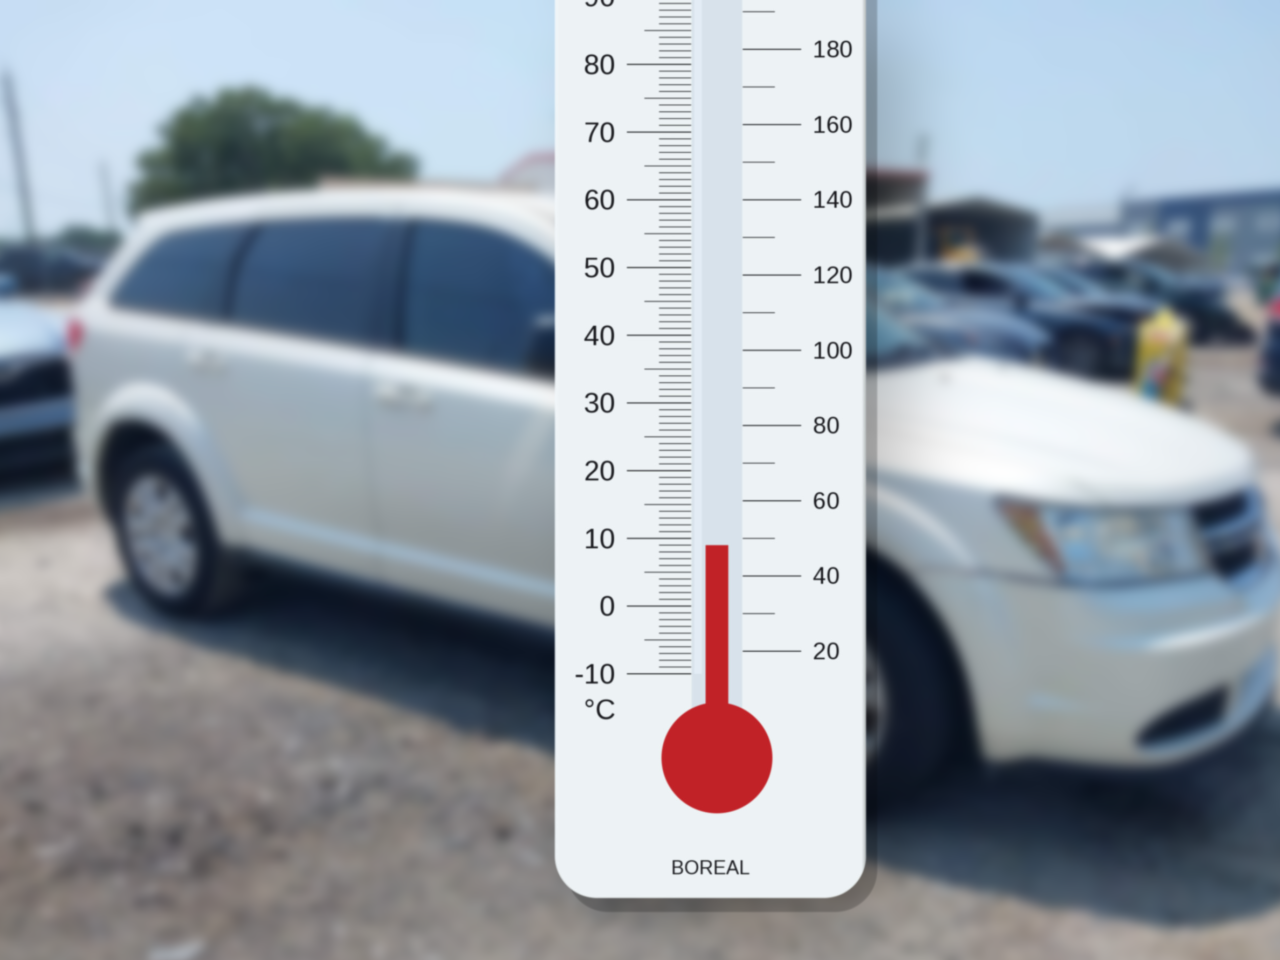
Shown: 9 °C
